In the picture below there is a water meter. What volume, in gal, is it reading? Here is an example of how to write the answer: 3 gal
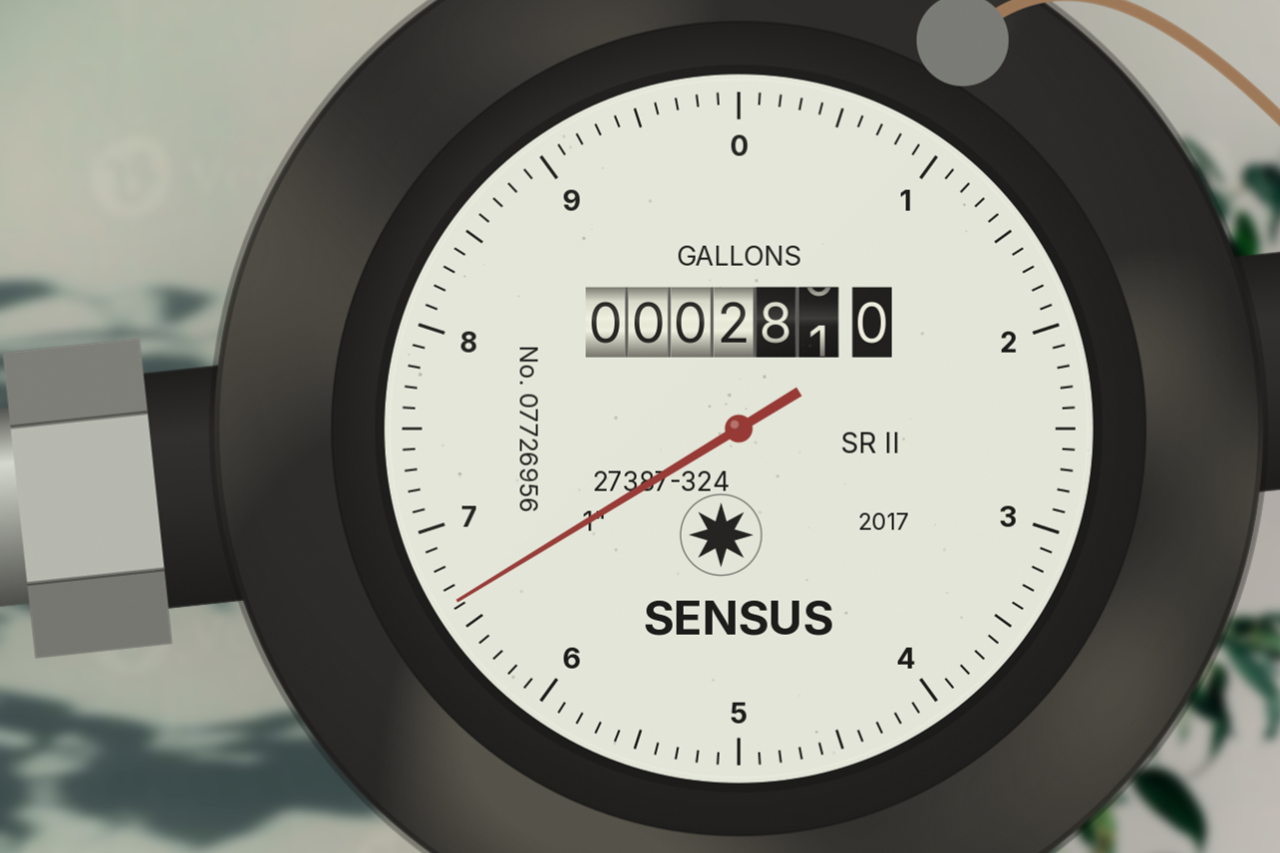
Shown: 2806.6 gal
